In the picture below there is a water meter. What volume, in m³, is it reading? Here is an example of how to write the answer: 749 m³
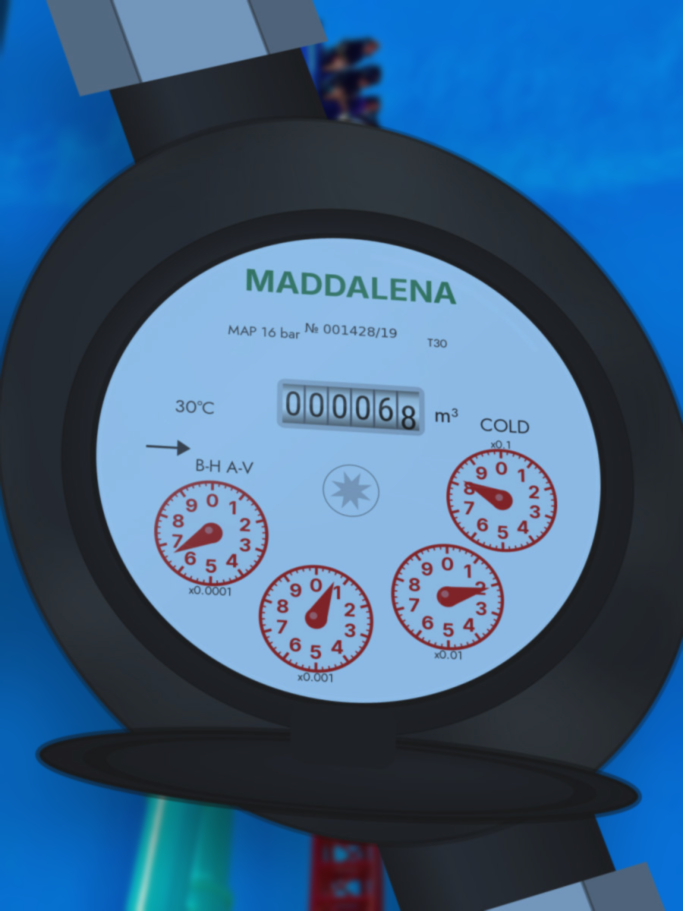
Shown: 67.8206 m³
